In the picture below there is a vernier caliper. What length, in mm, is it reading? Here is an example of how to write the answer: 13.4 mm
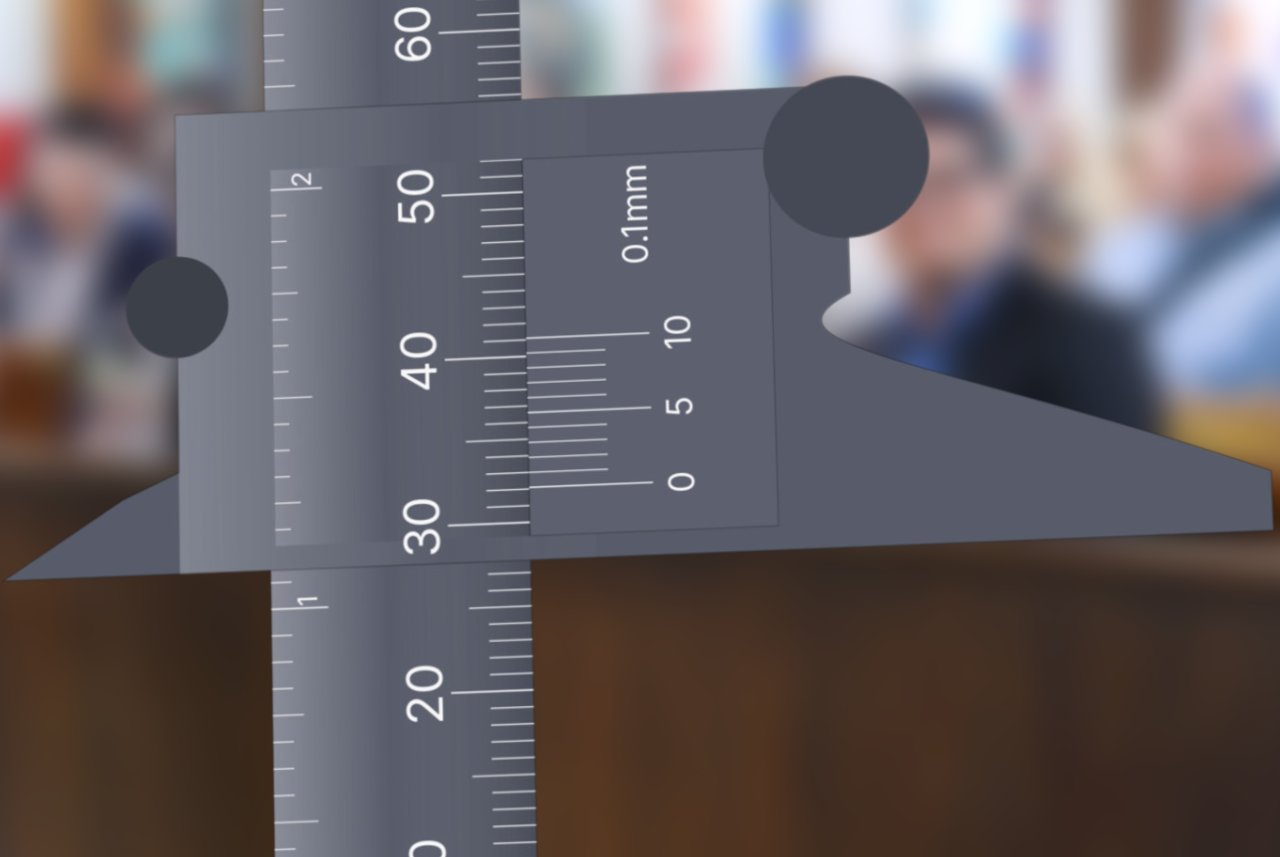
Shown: 32.1 mm
